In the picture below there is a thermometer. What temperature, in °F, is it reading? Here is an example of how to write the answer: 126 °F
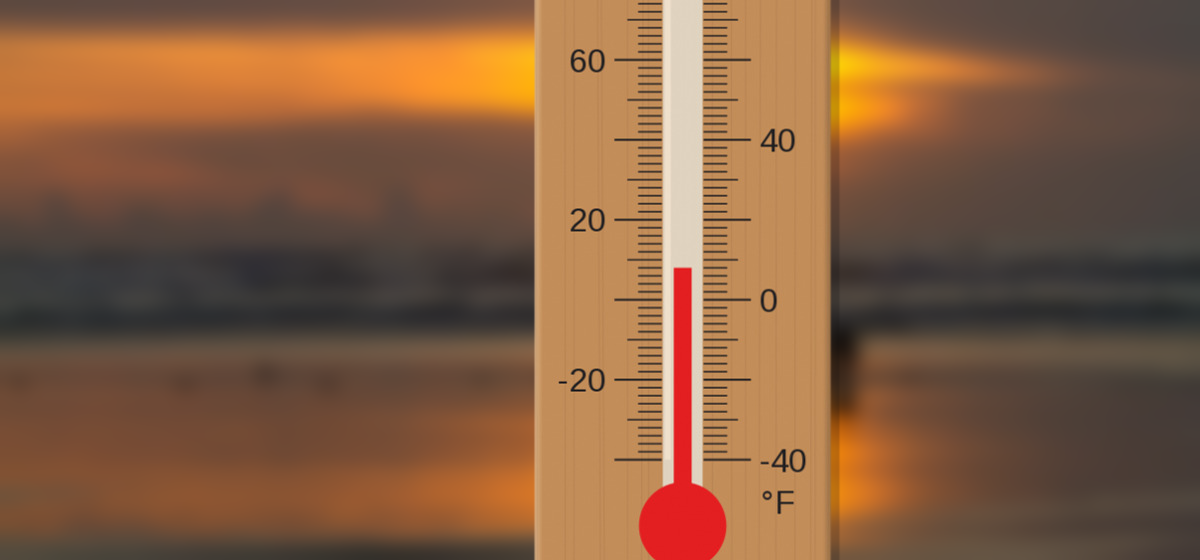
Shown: 8 °F
